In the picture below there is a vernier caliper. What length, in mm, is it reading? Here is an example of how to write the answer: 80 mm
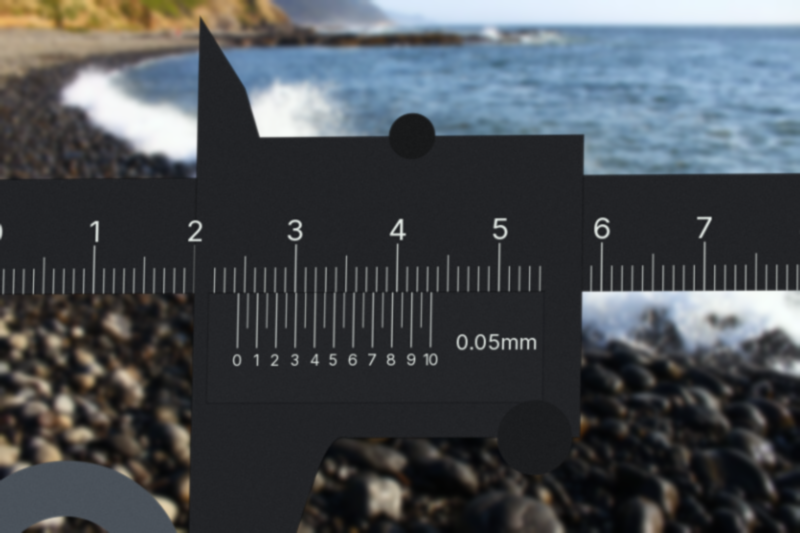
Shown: 24.4 mm
